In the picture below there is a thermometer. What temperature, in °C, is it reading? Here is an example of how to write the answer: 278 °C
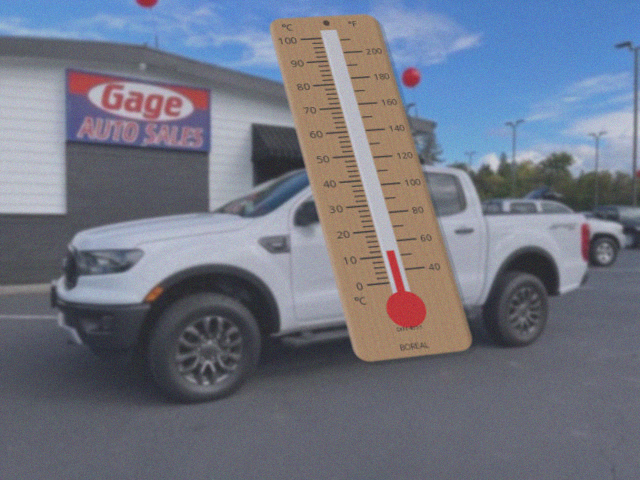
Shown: 12 °C
